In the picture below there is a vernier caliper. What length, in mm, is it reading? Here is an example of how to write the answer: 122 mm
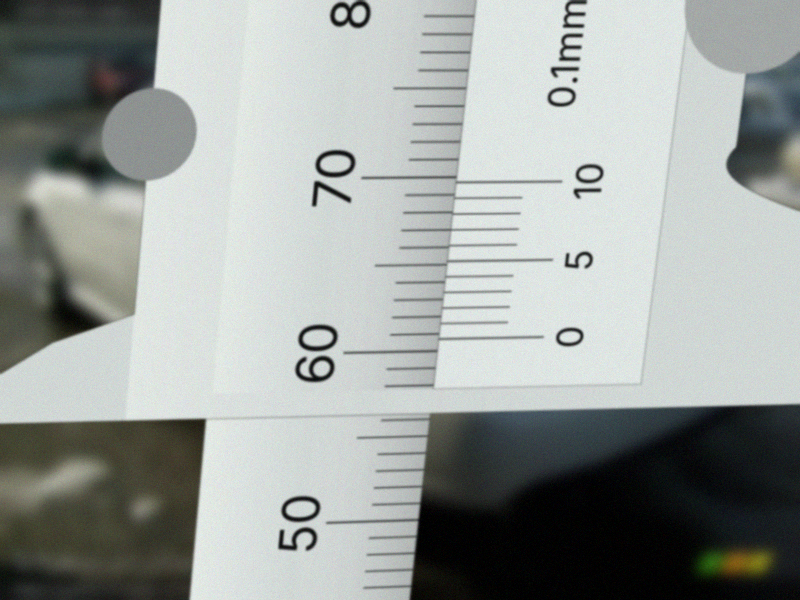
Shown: 60.7 mm
